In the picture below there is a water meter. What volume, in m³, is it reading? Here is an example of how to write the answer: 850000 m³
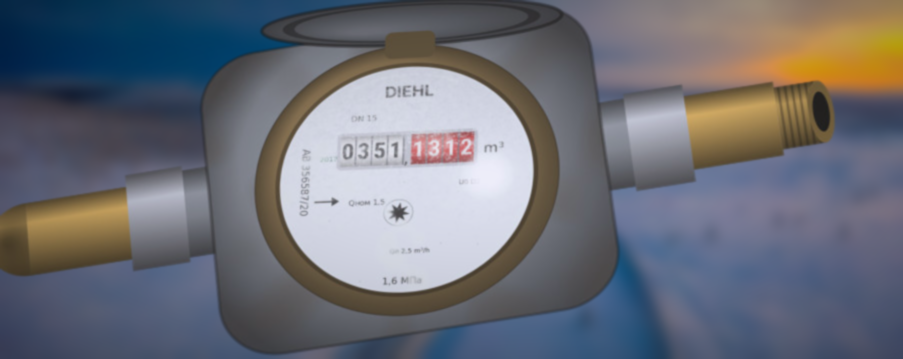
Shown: 351.1312 m³
